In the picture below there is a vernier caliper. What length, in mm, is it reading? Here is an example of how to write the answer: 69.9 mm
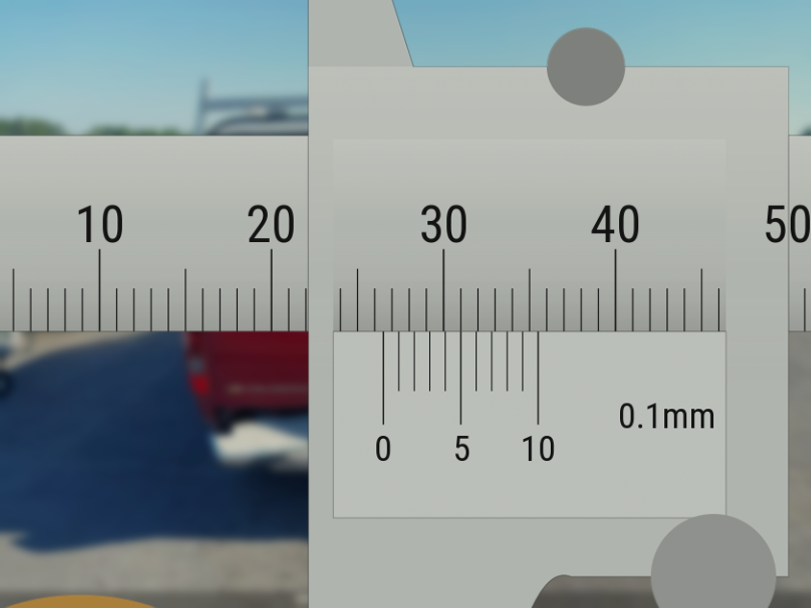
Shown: 26.5 mm
